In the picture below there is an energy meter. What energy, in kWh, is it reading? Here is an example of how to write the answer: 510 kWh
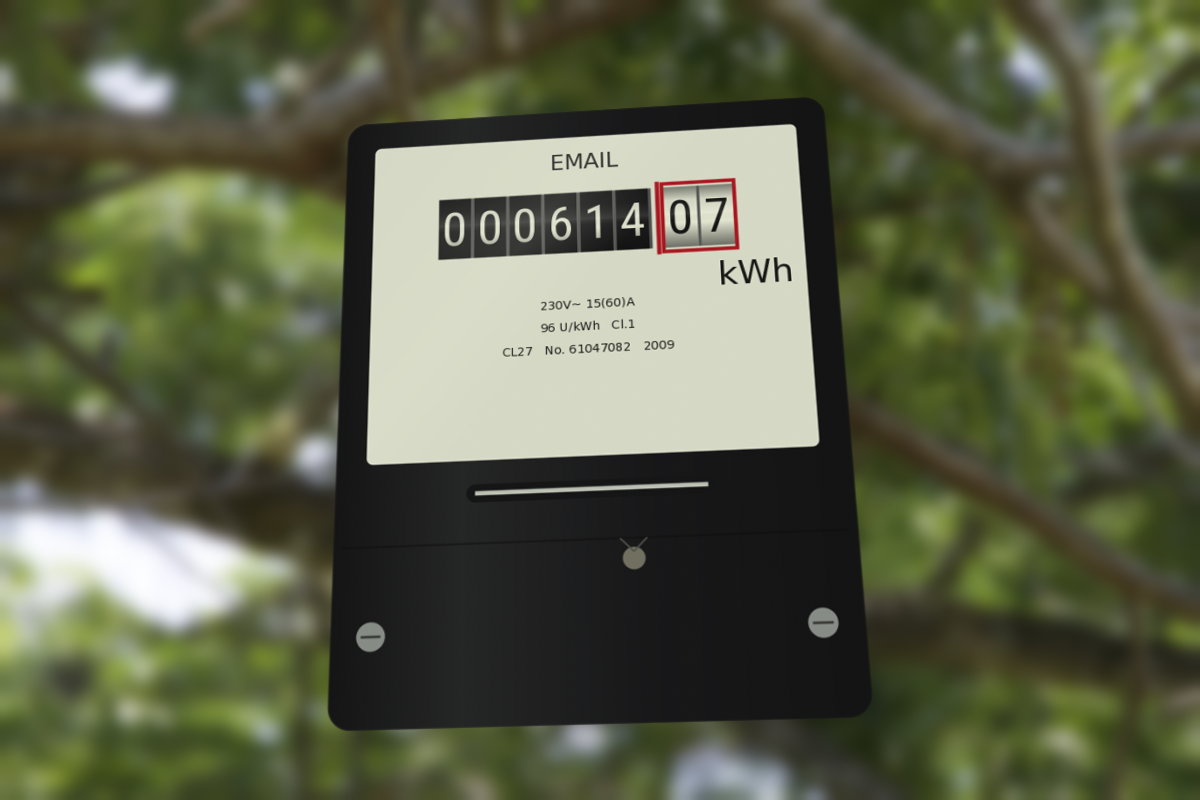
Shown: 614.07 kWh
